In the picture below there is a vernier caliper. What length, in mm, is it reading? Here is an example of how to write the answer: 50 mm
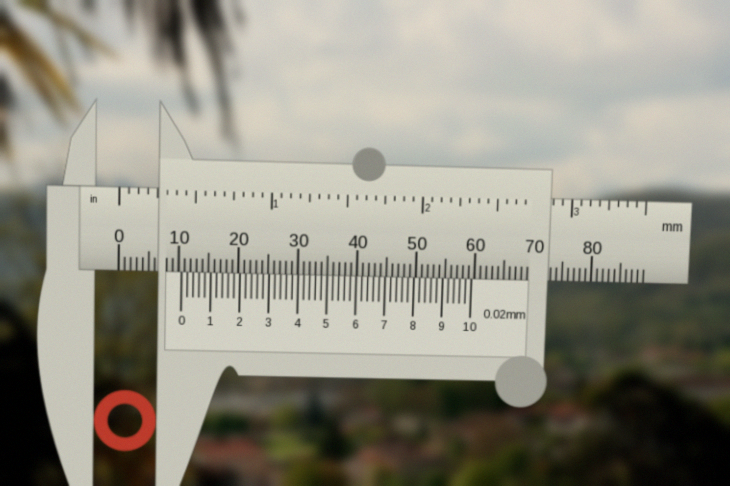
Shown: 10.5 mm
